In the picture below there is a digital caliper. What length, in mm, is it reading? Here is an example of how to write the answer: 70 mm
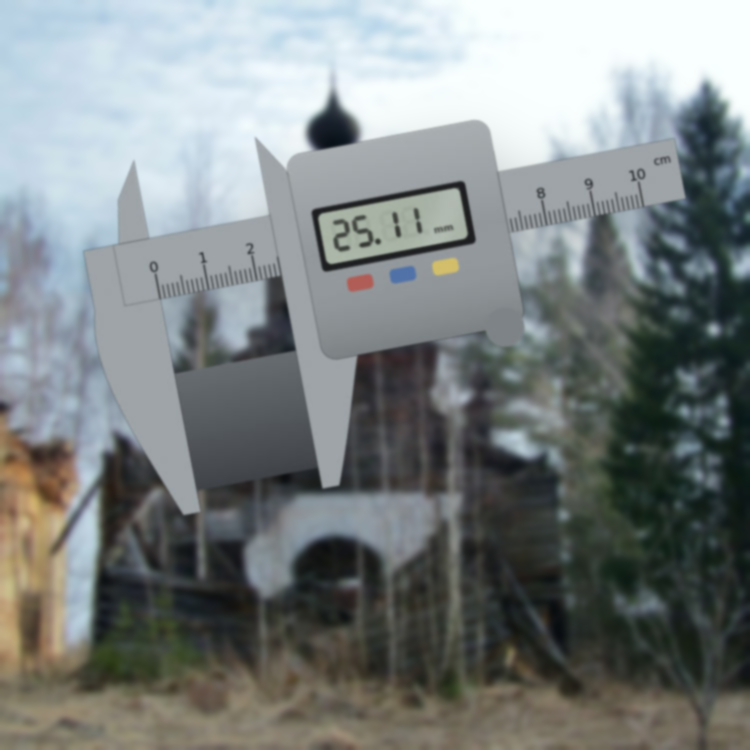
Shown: 25.11 mm
